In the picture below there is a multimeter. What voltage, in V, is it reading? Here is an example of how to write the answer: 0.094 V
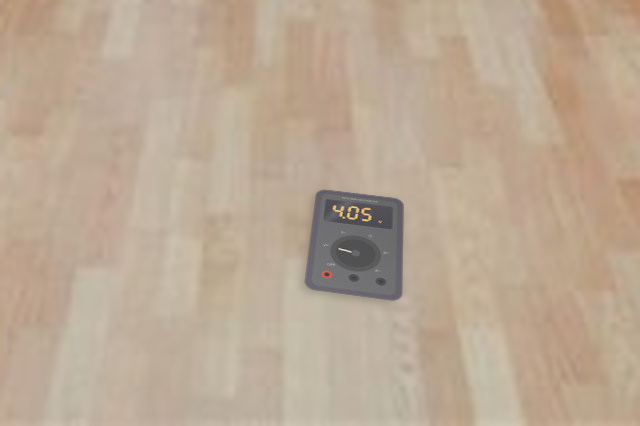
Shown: 4.05 V
